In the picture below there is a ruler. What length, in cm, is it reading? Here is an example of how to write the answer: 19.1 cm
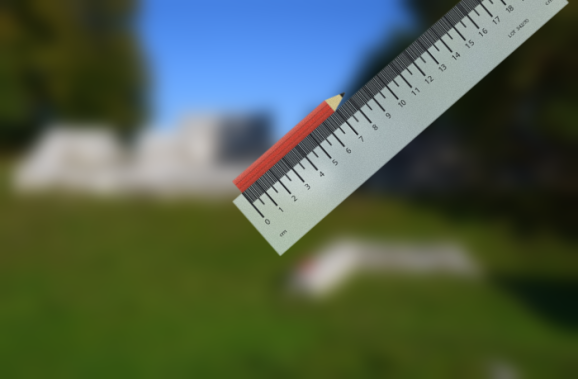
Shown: 8 cm
